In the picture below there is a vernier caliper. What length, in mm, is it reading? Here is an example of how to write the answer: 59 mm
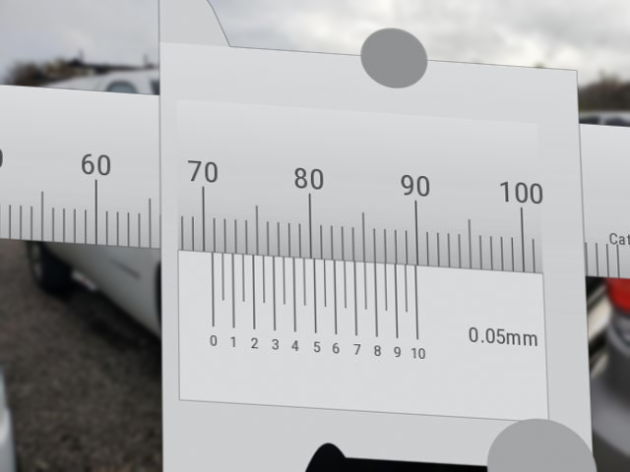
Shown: 70.8 mm
